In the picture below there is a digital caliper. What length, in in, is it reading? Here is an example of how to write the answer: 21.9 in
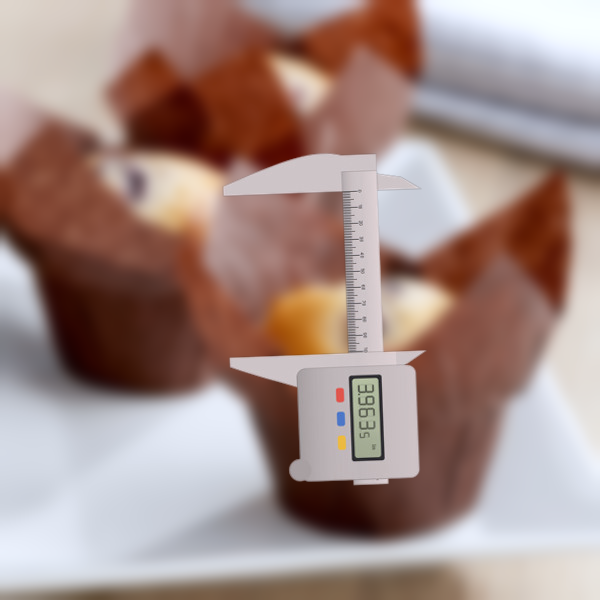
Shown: 3.9635 in
